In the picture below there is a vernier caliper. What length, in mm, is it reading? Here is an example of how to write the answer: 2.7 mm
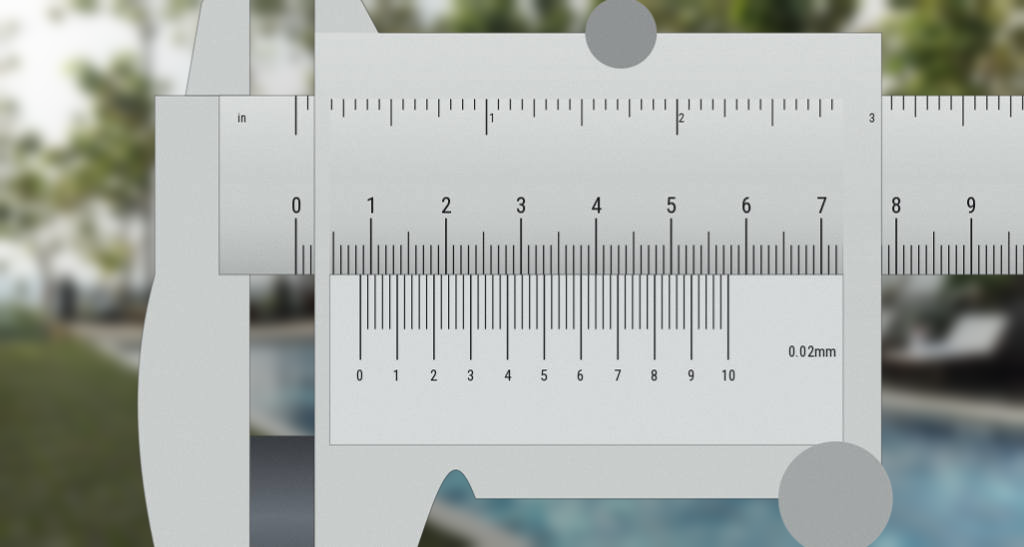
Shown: 8.6 mm
